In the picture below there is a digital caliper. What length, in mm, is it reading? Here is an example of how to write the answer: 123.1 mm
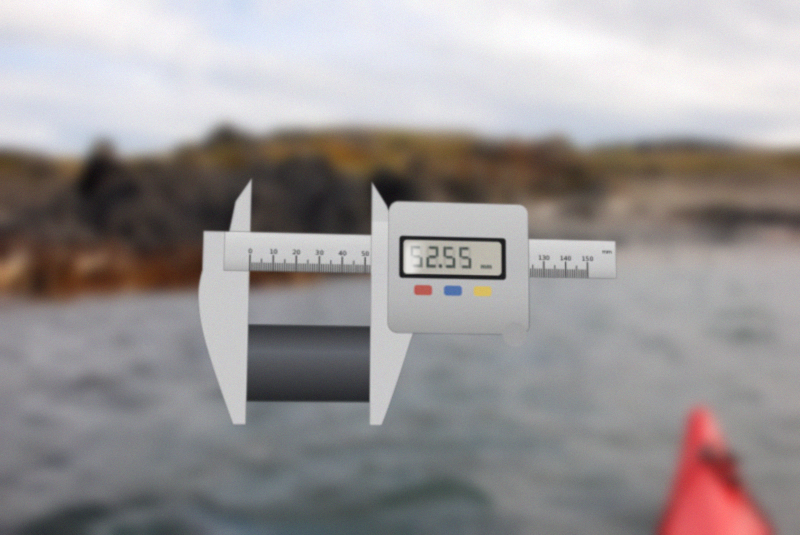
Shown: 52.55 mm
